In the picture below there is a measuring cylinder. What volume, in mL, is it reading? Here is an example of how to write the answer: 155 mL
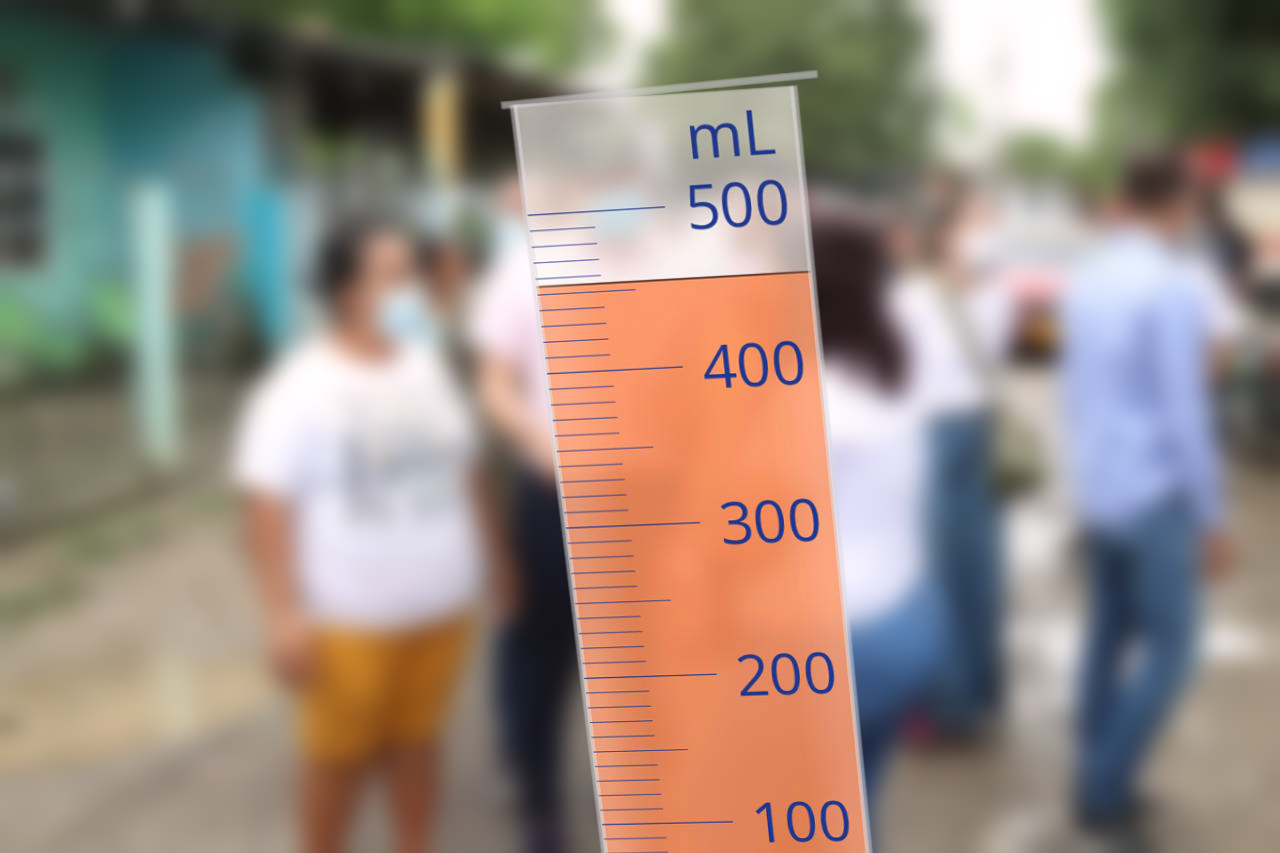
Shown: 455 mL
